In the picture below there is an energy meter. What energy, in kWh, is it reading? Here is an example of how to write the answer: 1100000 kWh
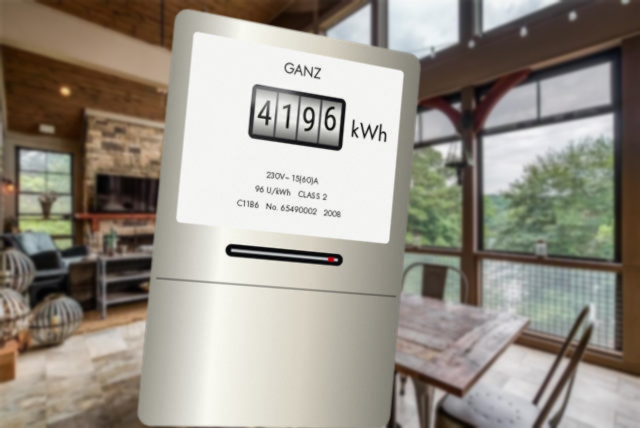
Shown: 4196 kWh
